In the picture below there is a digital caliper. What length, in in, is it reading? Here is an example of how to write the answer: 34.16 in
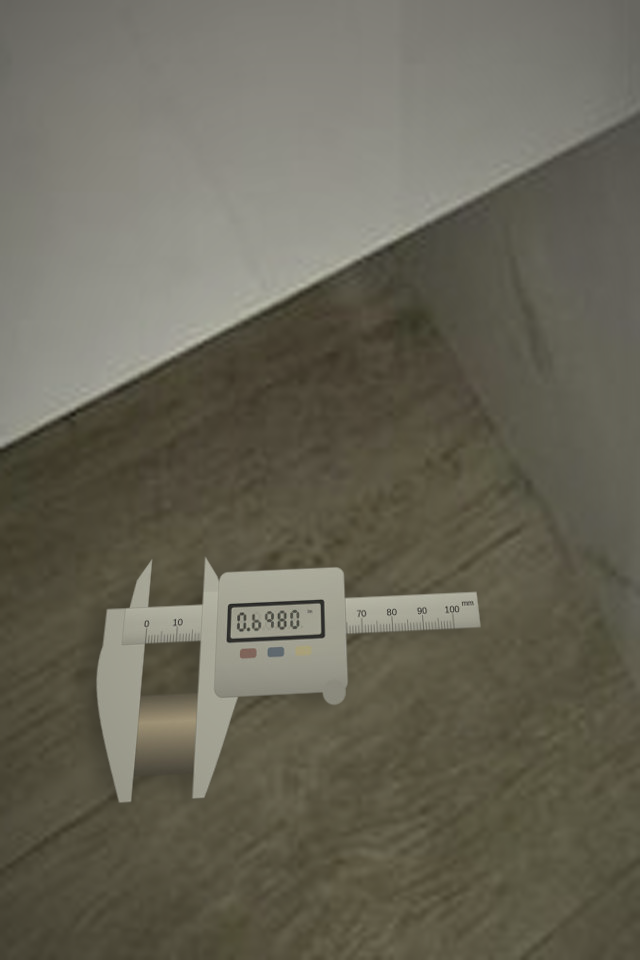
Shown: 0.6980 in
